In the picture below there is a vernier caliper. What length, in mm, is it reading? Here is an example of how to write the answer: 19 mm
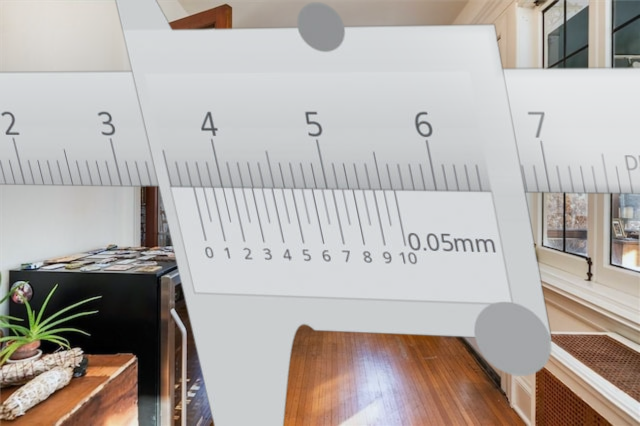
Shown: 37.2 mm
